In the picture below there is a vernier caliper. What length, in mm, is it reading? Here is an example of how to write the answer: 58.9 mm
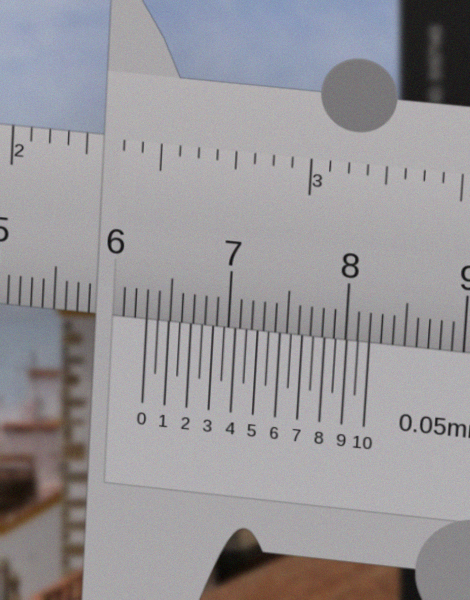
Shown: 63.0 mm
